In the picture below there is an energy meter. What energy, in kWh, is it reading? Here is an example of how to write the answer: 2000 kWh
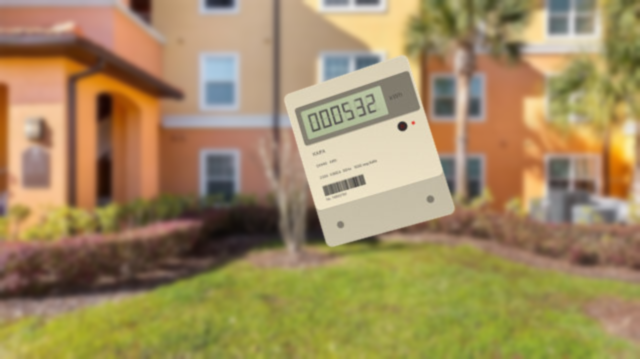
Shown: 532 kWh
